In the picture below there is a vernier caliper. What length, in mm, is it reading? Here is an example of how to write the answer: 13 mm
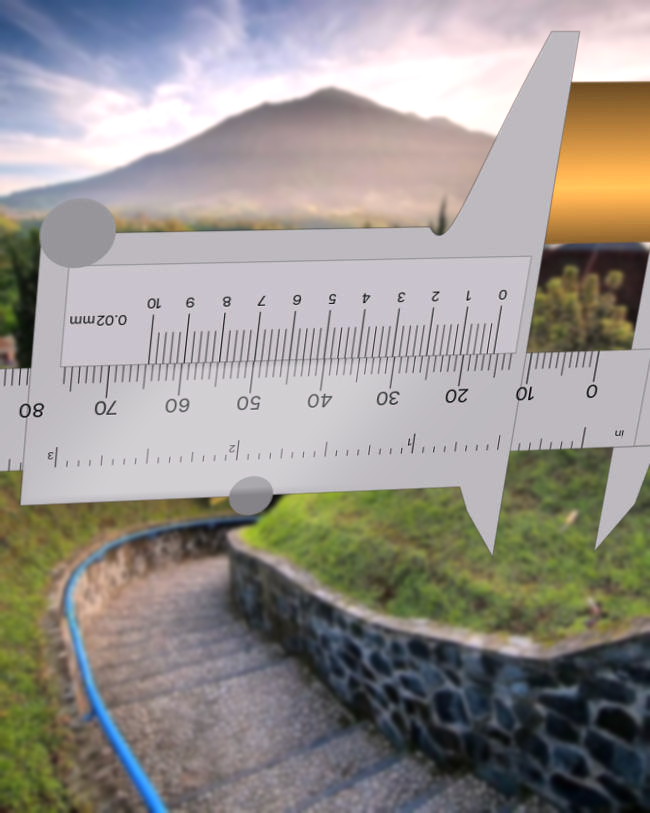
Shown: 15.6 mm
